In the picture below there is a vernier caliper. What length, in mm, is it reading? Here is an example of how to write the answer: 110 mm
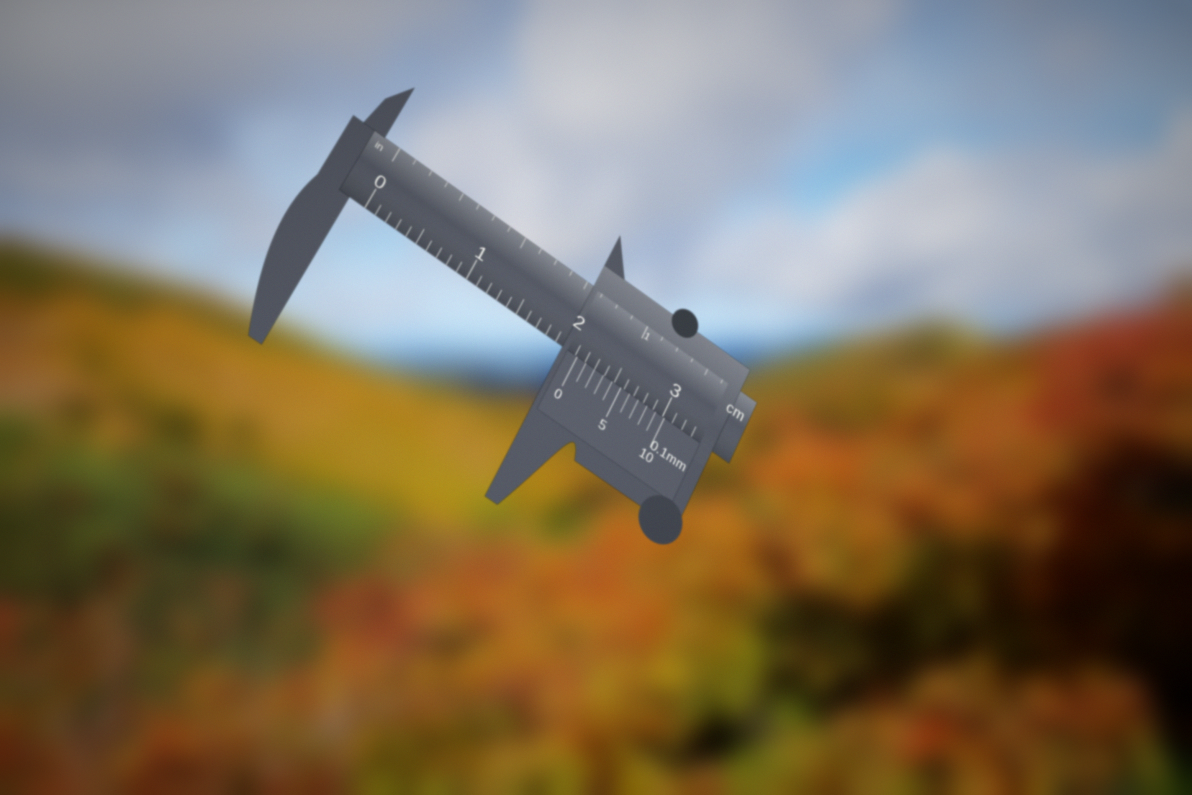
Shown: 21.2 mm
